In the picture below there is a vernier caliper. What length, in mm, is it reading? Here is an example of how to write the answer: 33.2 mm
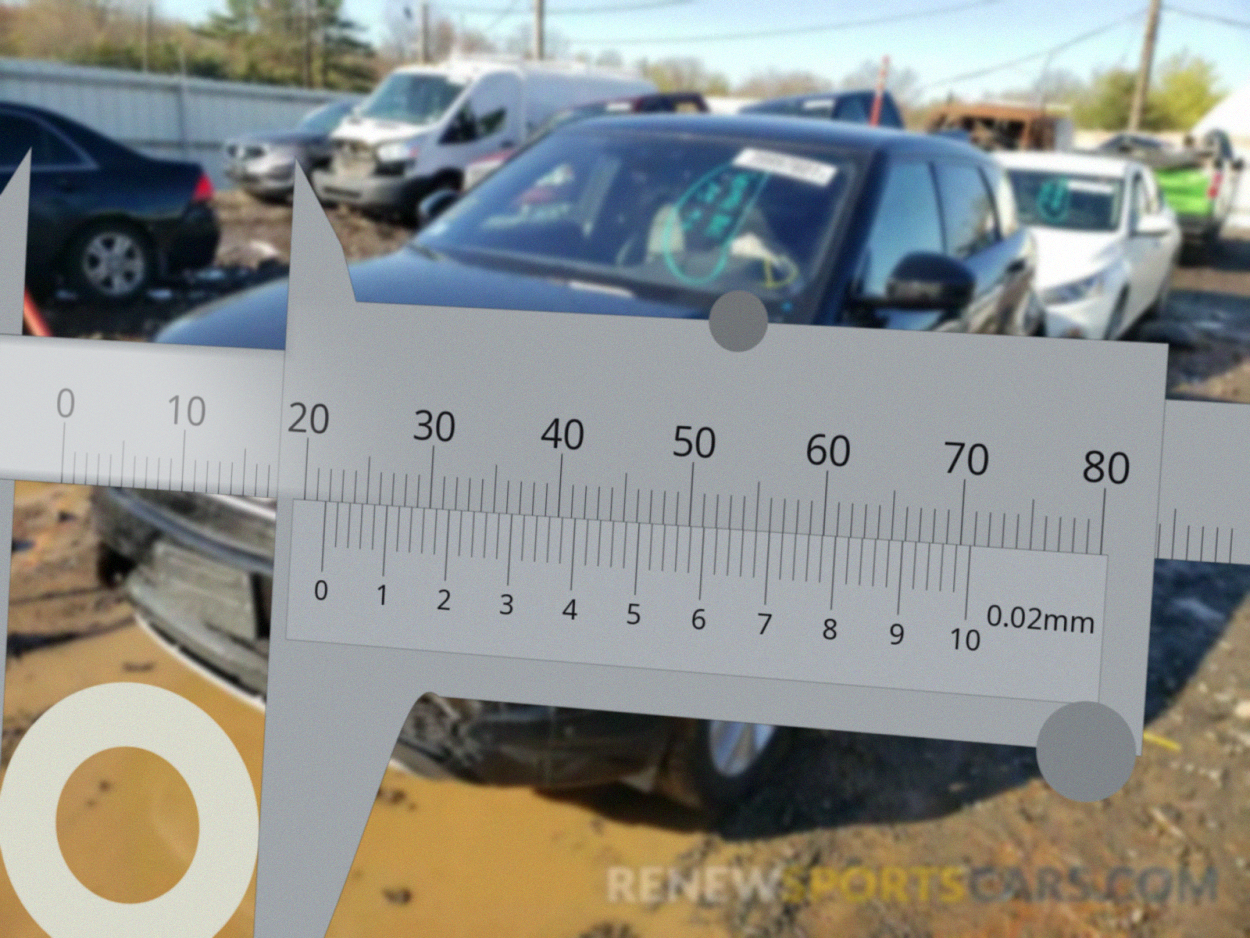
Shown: 21.7 mm
